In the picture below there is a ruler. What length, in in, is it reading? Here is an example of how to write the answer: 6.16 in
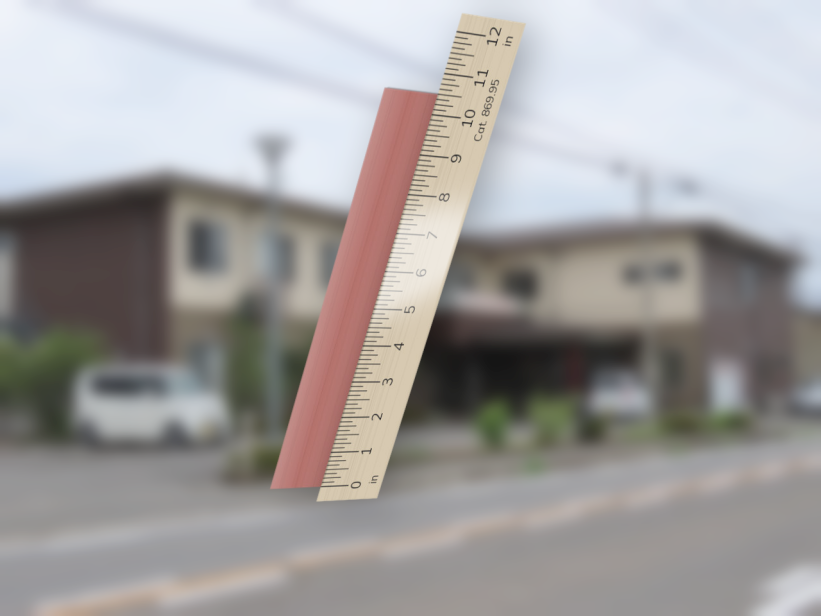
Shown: 10.5 in
